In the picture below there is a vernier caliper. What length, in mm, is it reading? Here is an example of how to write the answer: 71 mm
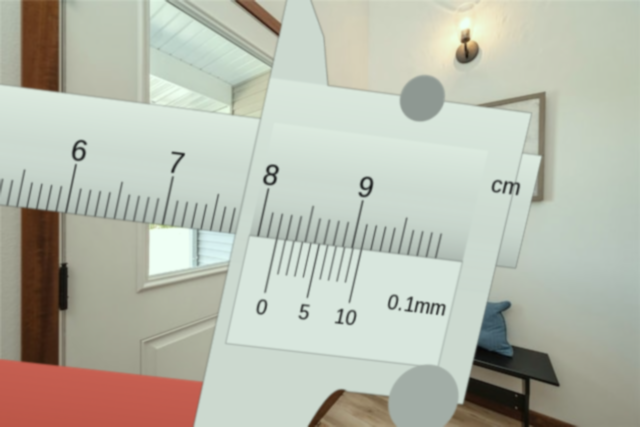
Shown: 82.0 mm
